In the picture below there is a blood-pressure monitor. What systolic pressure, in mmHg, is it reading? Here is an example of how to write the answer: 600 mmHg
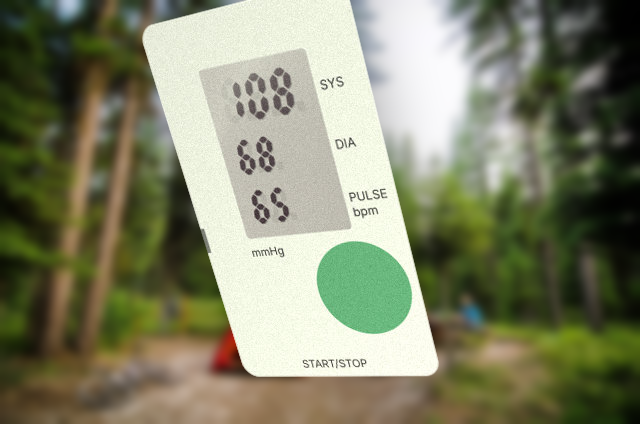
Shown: 108 mmHg
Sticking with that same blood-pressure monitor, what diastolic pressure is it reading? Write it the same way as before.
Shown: 68 mmHg
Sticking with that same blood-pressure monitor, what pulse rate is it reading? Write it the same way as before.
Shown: 65 bpm
